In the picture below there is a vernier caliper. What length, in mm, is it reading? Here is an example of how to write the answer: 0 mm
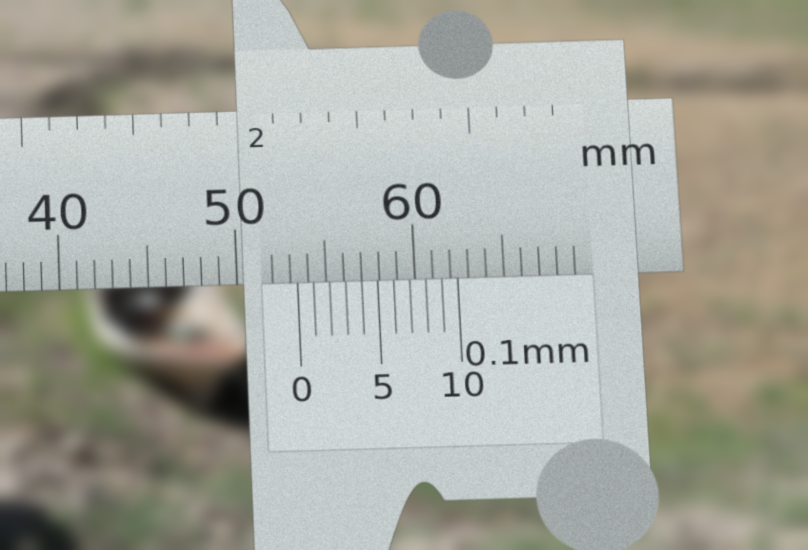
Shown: 53.4 mm
